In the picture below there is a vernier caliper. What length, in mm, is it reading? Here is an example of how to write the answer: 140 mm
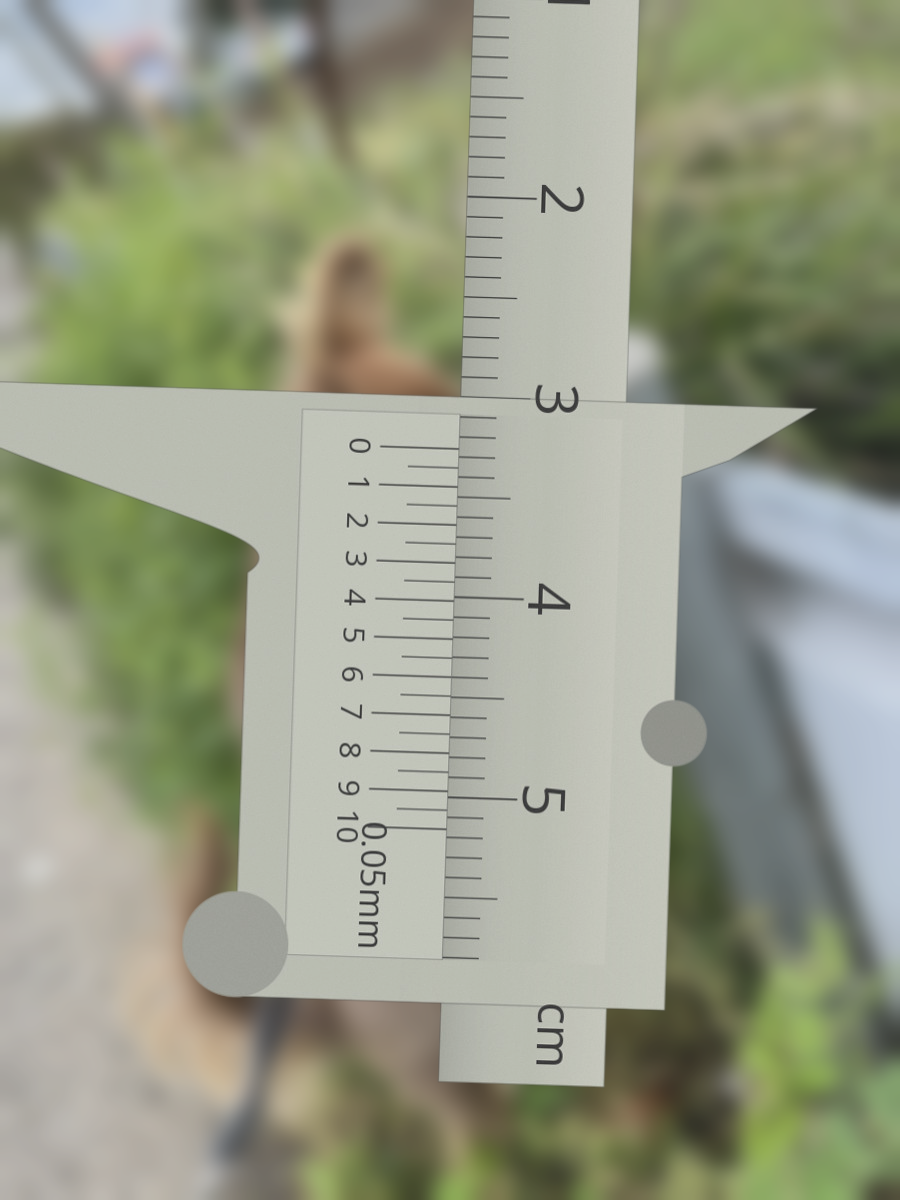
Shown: 32.6 mm
